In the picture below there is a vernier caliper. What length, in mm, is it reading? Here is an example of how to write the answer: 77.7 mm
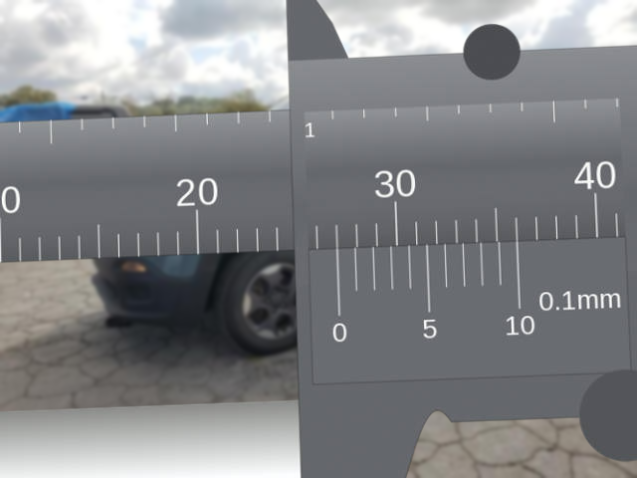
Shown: 27.0 mm
